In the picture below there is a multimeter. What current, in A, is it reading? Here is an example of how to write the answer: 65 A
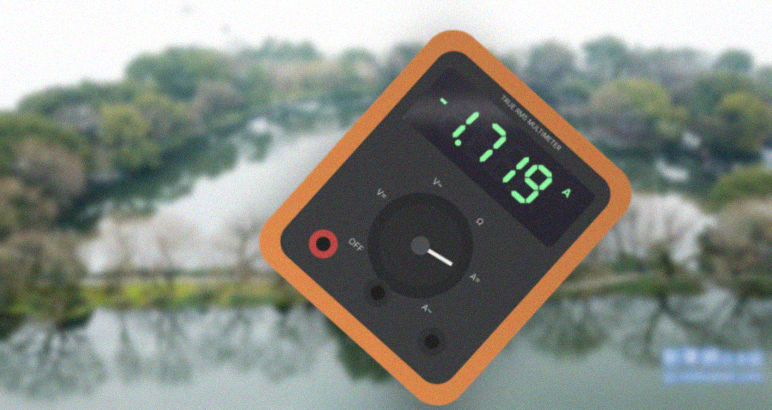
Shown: -1.719 A
